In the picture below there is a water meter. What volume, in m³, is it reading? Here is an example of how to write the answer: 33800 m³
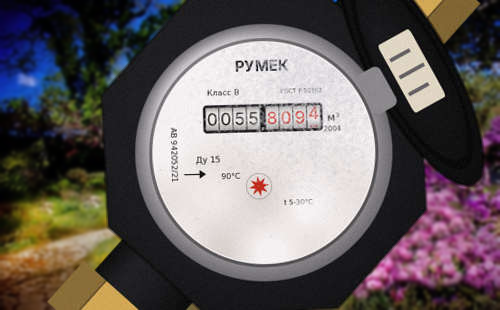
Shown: 55.8094 m³
